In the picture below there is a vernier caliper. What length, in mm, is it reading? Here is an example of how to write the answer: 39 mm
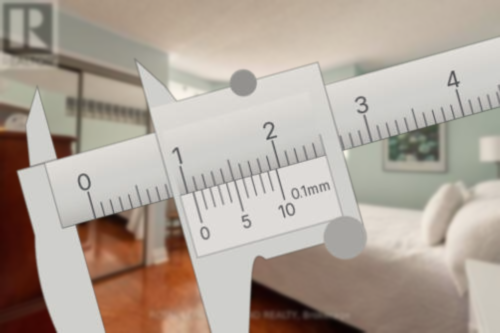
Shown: 10.6 mm
